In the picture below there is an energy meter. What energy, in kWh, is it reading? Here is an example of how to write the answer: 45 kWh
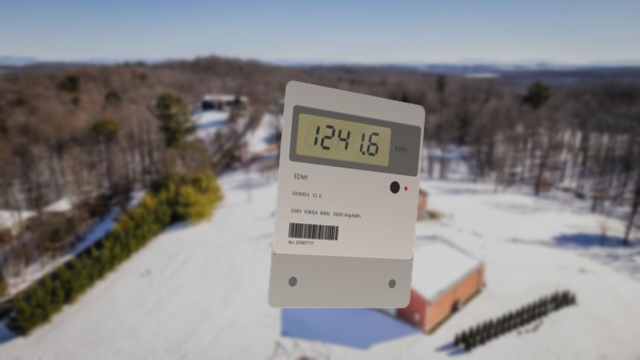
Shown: 1241.6 kWh
